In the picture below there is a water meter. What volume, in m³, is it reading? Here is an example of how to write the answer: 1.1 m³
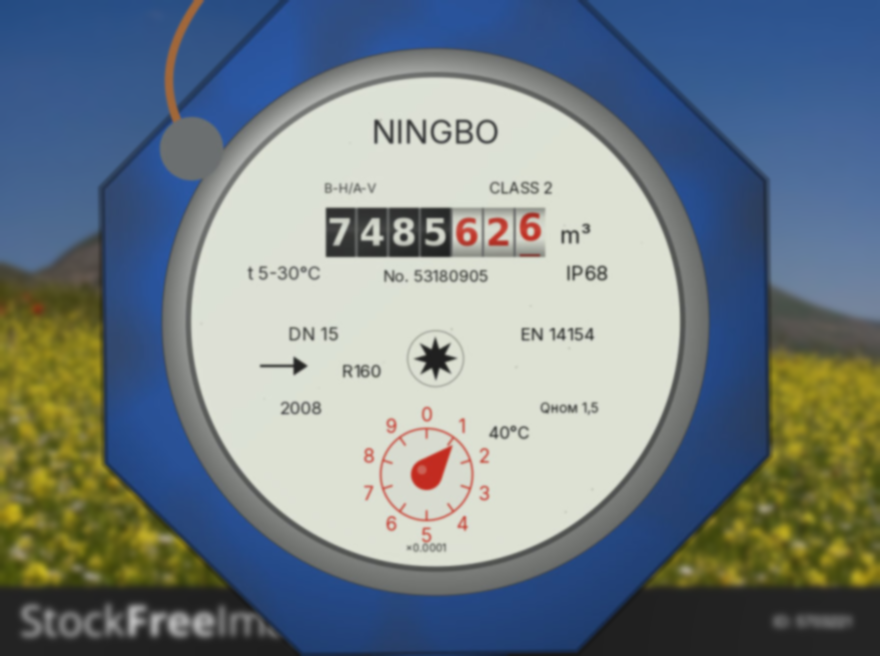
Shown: 7485.6261 m³
